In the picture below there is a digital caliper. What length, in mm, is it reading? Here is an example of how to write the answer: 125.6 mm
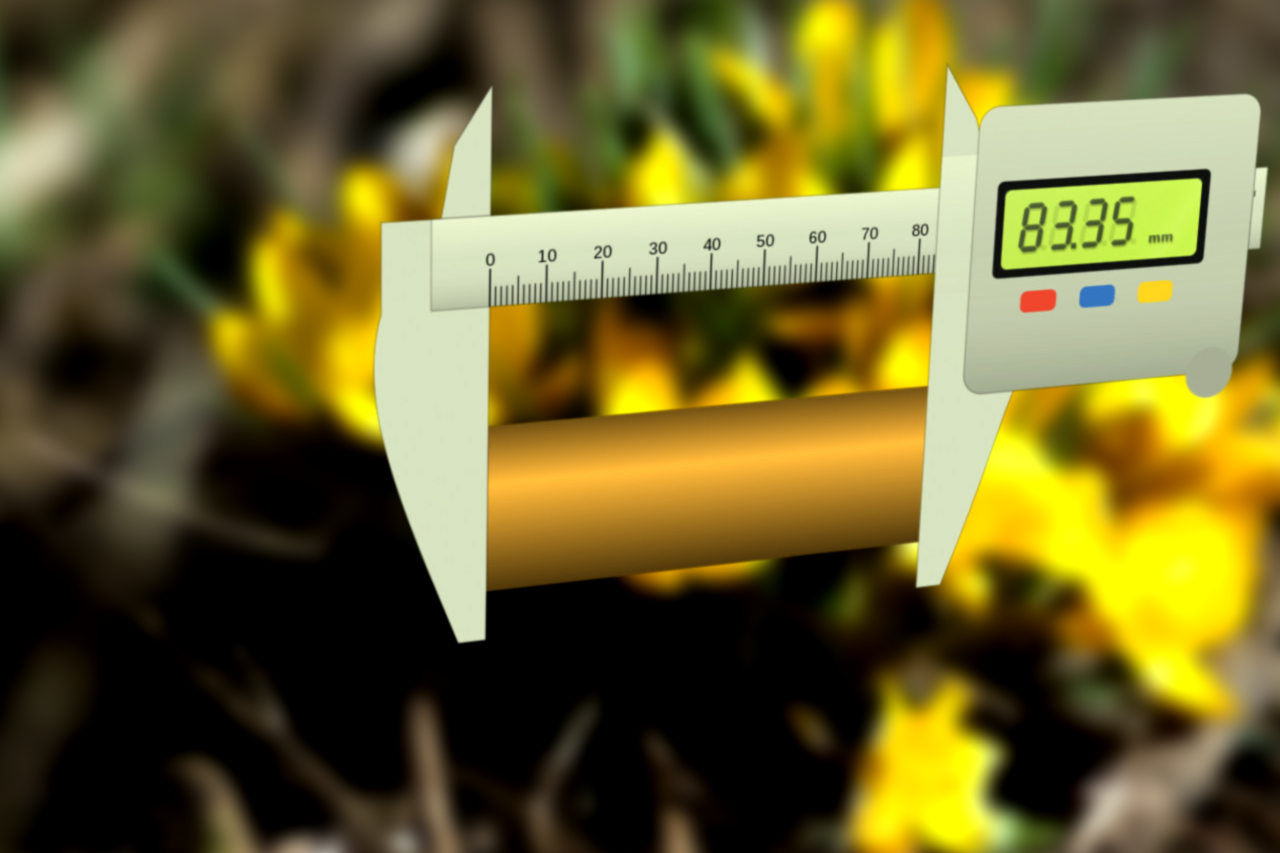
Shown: 83.35 mm
